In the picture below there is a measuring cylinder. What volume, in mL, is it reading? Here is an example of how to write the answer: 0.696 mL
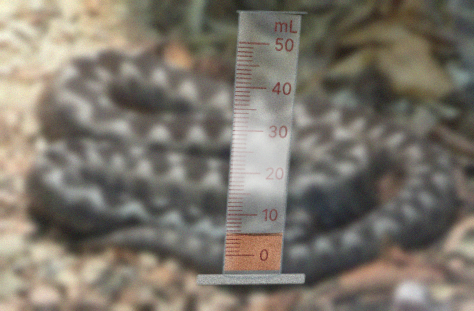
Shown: 5 mL
